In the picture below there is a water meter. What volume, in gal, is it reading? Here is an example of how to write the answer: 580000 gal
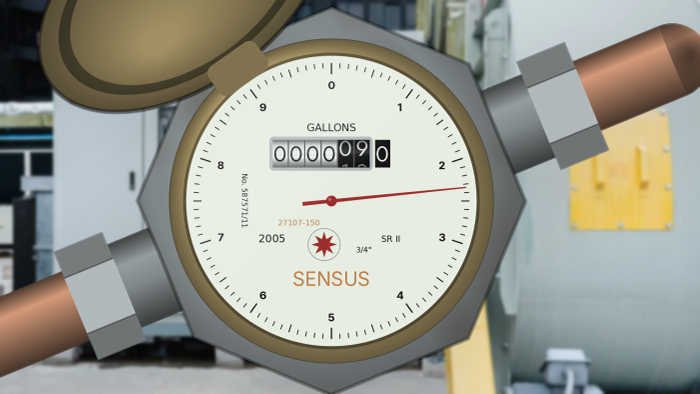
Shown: 92.3 gal
